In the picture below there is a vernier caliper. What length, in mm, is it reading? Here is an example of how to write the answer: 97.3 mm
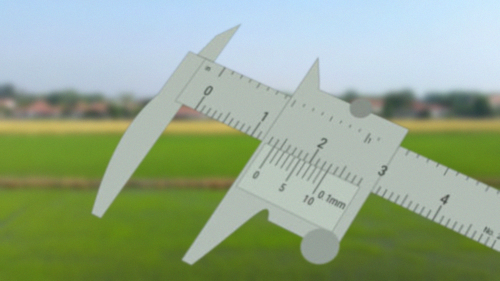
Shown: 14.0 mm
